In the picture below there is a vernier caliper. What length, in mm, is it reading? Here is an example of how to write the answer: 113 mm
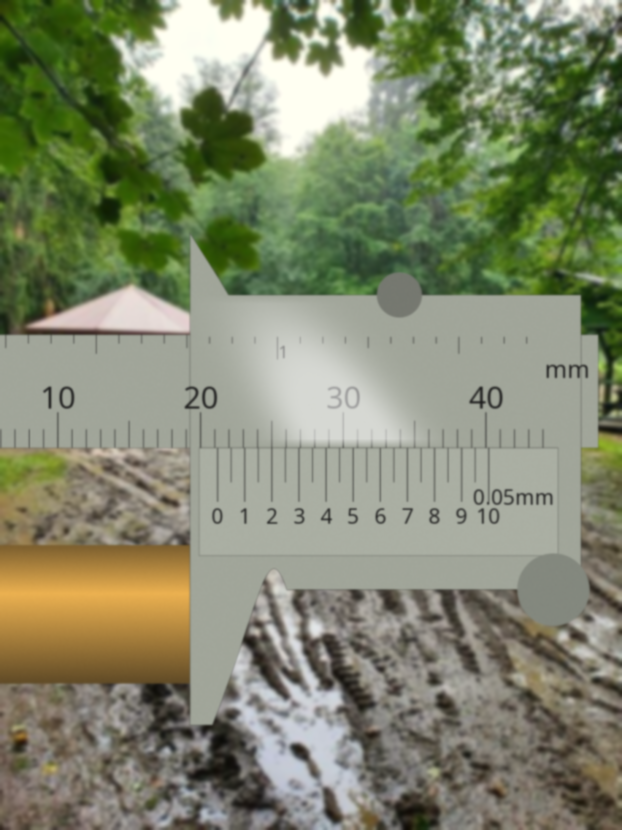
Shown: 21.2 mm
